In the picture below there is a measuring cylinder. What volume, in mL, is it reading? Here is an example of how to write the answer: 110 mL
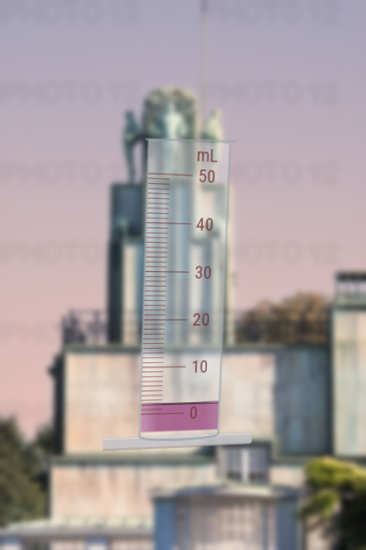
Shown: 2 mL
